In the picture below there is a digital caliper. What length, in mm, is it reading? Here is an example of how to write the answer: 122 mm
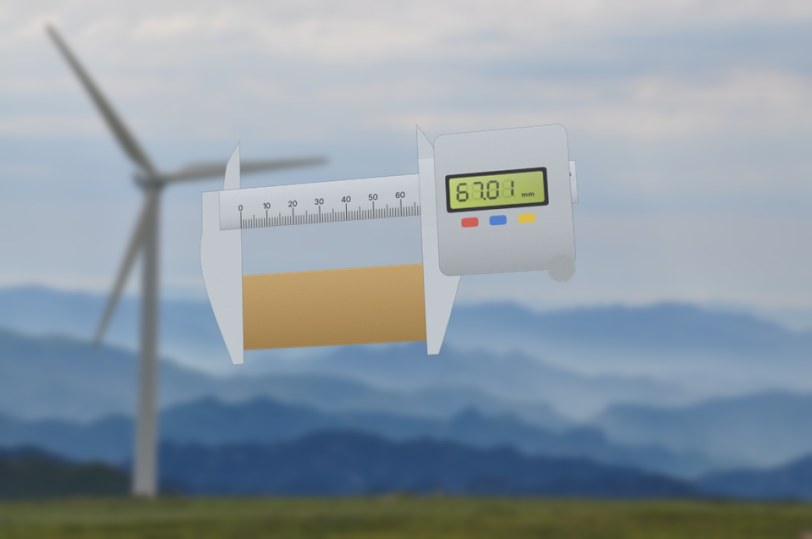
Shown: 67.01 mm
